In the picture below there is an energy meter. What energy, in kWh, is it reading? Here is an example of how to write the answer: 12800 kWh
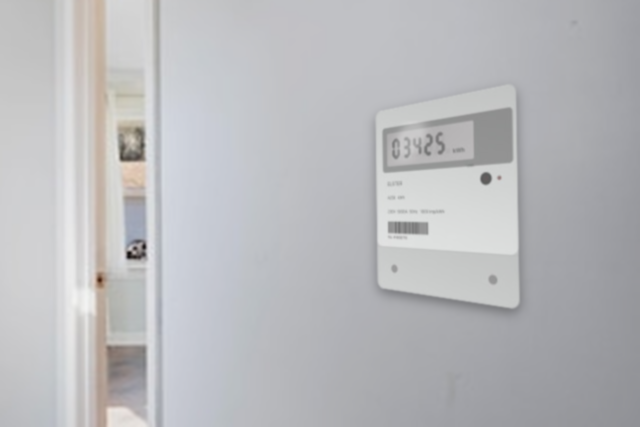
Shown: 3425 kWh
